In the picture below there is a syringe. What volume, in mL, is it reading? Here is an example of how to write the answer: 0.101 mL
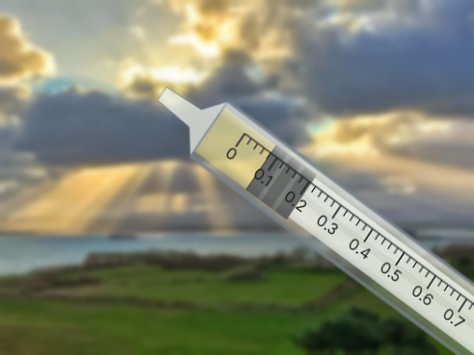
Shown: 0.08 mL
